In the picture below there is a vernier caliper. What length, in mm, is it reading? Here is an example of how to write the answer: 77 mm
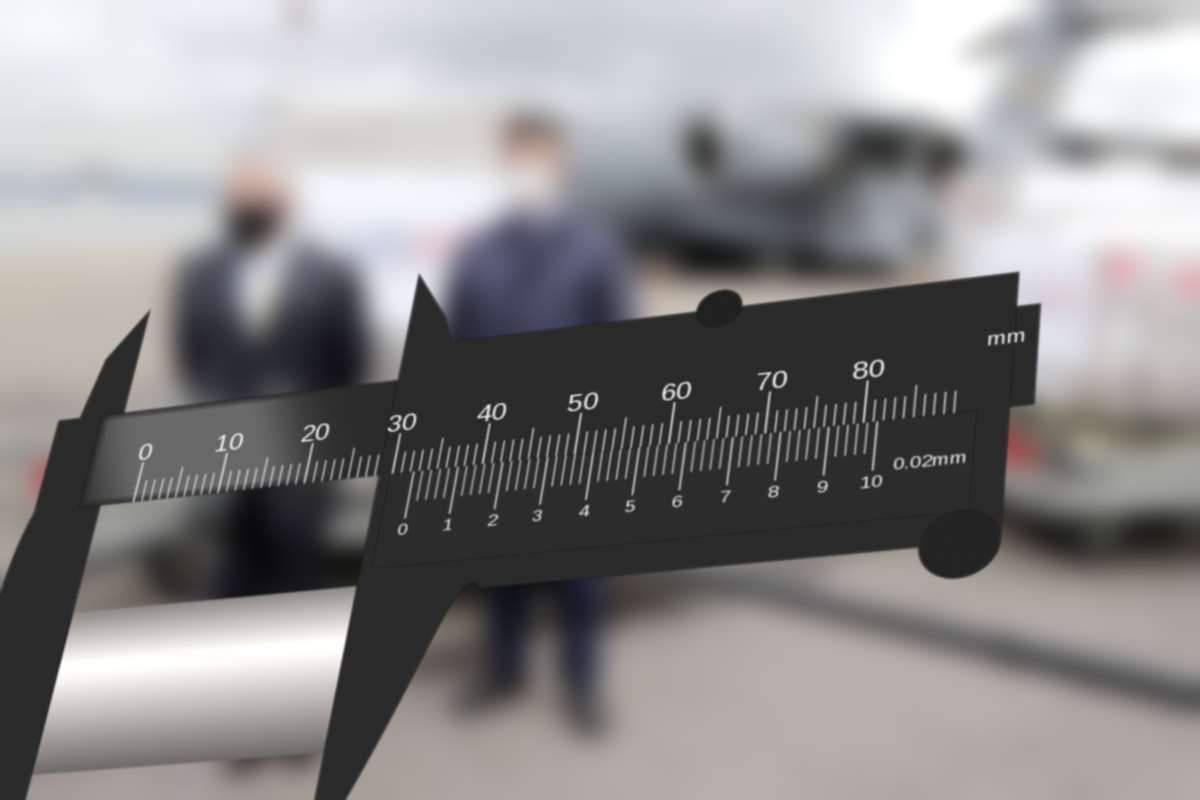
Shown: 32.4 mm
